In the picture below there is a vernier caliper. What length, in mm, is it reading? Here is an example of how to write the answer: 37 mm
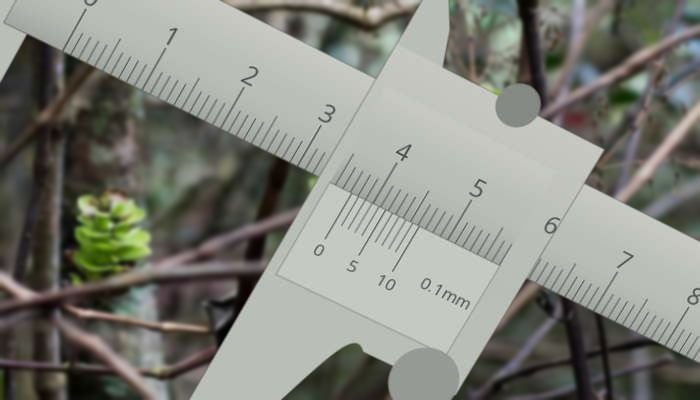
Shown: 37.2 mm
